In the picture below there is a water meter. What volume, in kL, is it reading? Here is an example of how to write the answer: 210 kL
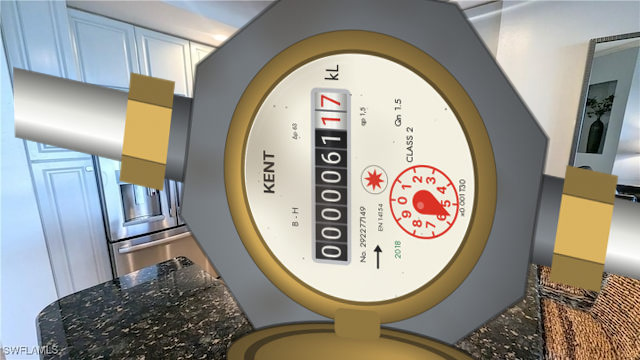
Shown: 61.175 kL
